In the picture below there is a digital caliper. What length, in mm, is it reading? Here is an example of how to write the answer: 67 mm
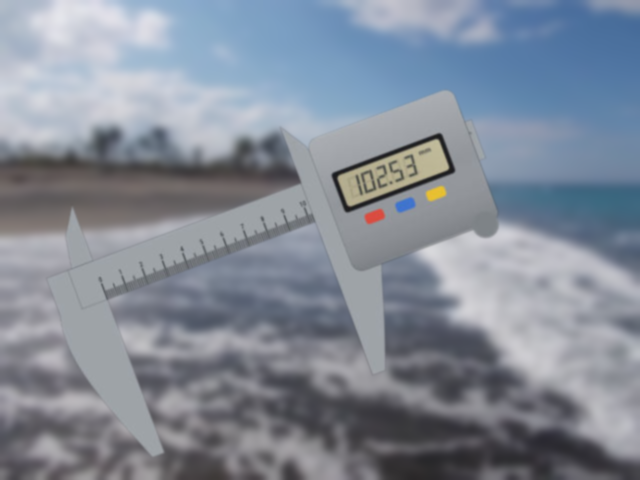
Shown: 102.53 mm
